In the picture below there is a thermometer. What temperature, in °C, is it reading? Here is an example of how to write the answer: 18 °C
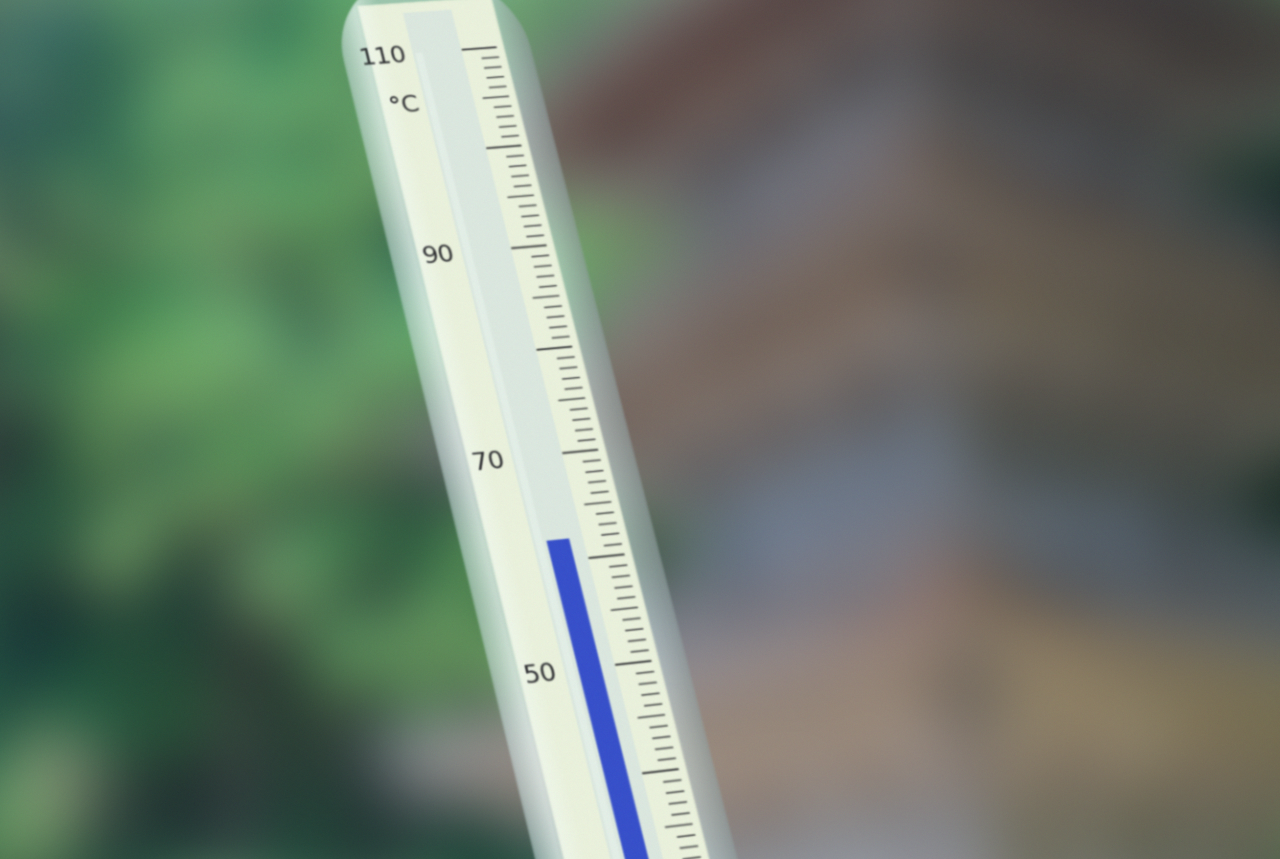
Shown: 62 °C
